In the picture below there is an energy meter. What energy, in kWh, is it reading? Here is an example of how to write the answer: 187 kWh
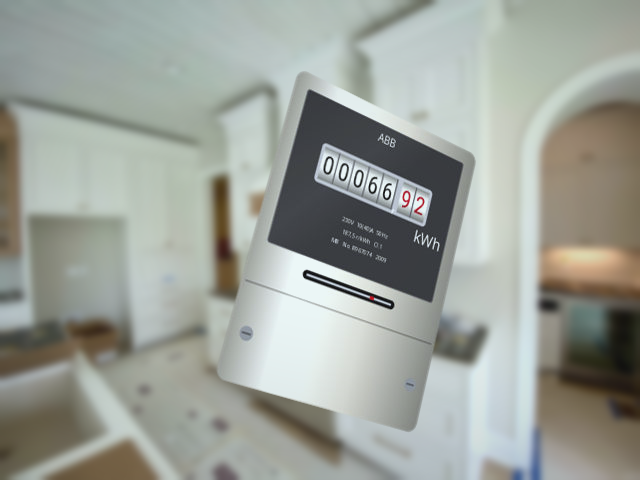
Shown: 66.92 kWh
